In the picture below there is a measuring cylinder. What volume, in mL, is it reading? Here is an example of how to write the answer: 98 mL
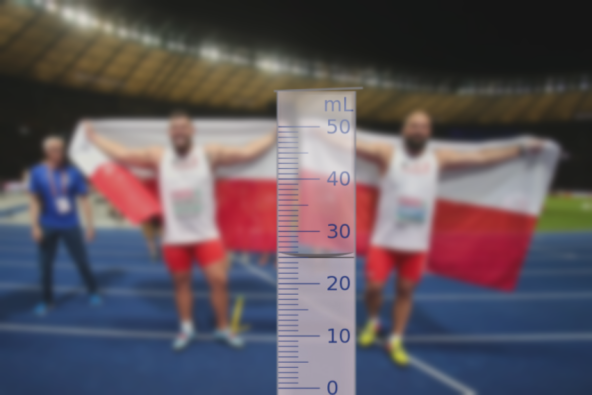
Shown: 25 mL
